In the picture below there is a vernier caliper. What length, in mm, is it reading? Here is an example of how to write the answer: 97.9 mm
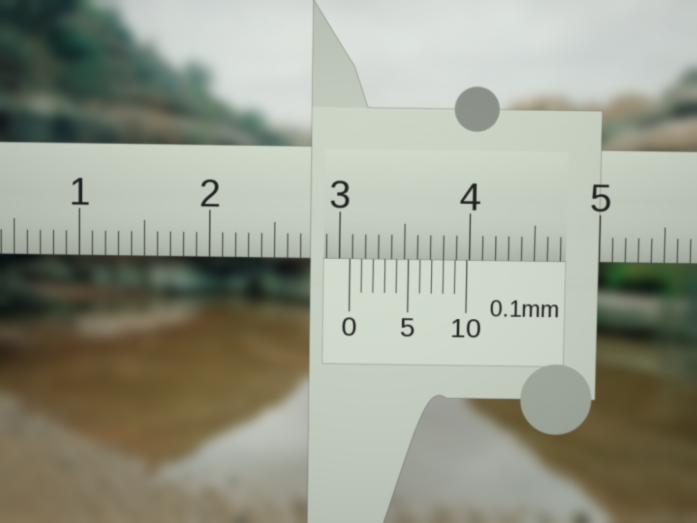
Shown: 30.8 mm
